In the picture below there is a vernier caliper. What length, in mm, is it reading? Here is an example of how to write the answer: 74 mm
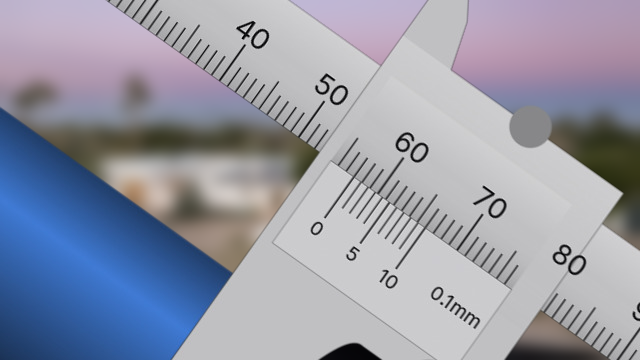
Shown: 57.0 mm
